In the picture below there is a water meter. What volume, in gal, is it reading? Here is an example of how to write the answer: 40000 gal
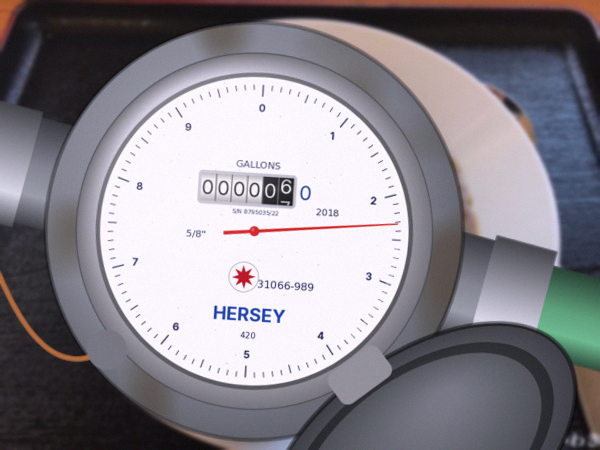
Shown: 62.3 gal
